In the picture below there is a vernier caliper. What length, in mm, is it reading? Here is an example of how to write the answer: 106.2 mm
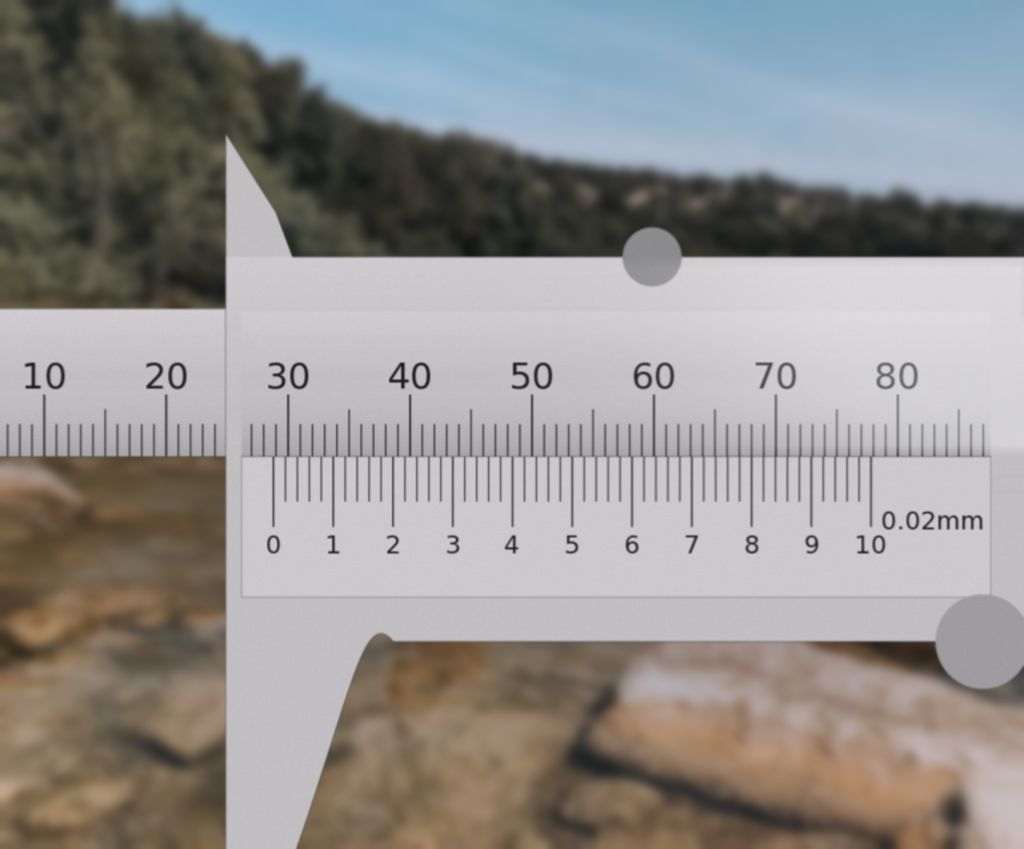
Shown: 28.8 mm
